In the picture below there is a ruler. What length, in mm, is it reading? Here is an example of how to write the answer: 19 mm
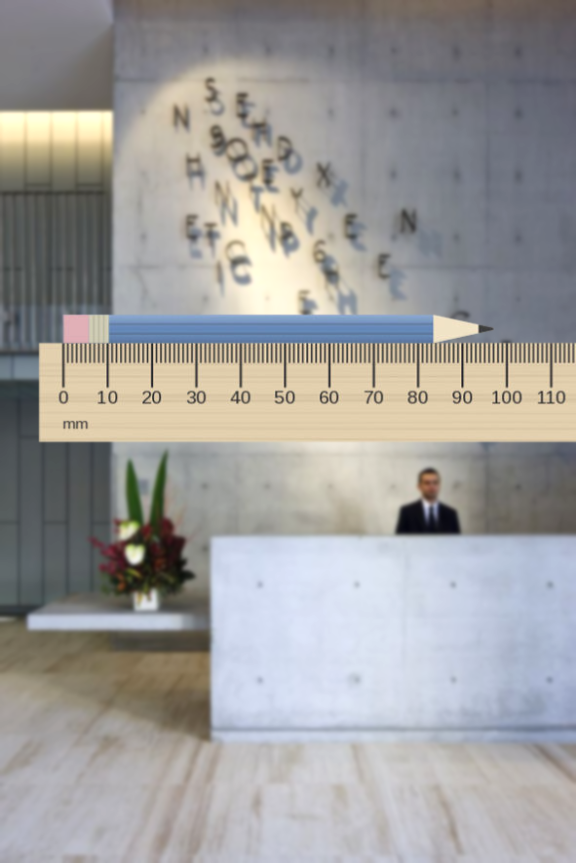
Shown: 97 mm
